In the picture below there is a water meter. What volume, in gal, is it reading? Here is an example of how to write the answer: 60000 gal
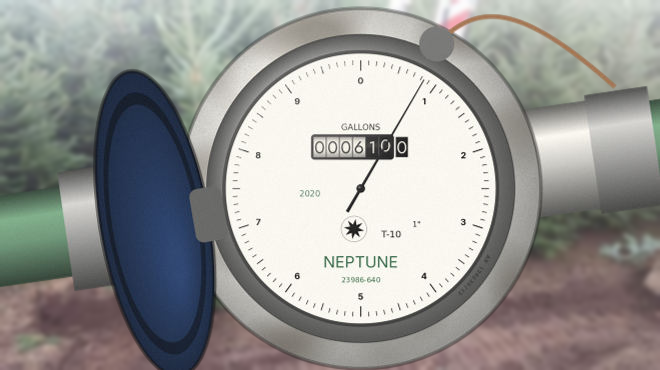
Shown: 6100.8 gal
